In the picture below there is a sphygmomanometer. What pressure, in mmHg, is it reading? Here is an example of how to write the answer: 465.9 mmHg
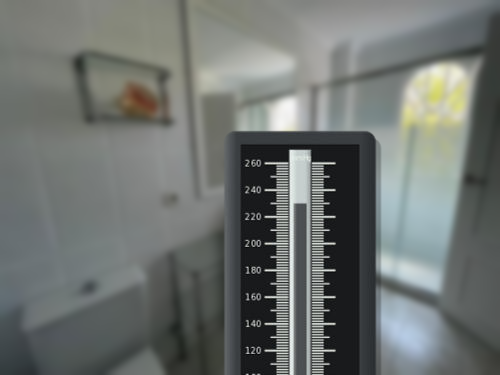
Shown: 230 mmHg
